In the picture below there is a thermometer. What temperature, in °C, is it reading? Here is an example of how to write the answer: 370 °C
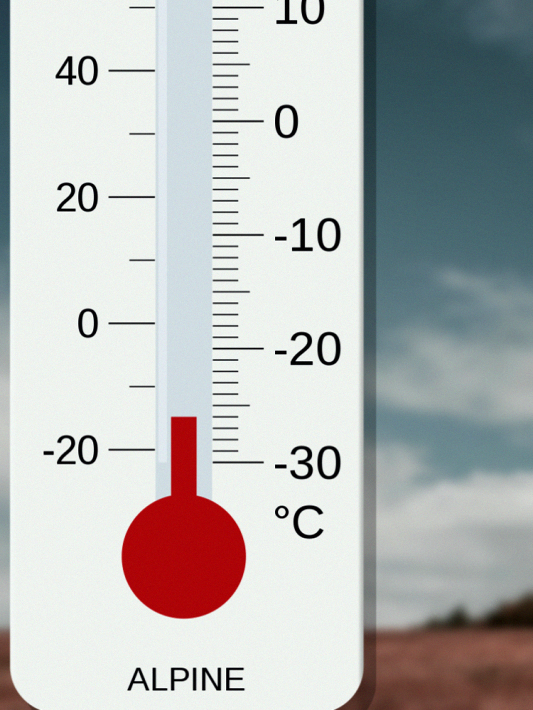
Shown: -26 °C
